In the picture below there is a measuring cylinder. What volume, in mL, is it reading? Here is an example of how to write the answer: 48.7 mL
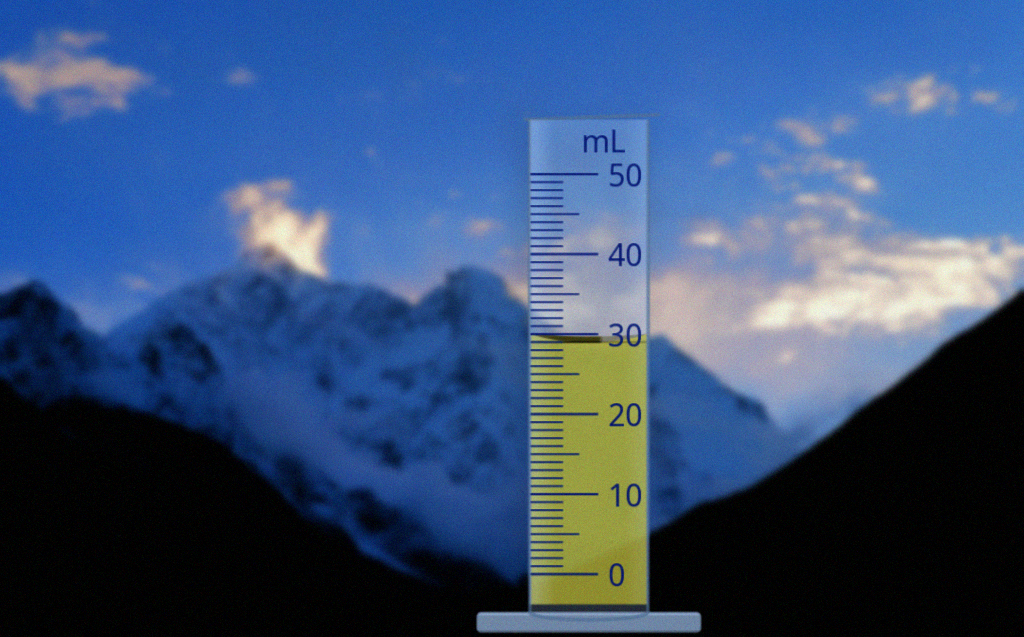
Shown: 29 mL
